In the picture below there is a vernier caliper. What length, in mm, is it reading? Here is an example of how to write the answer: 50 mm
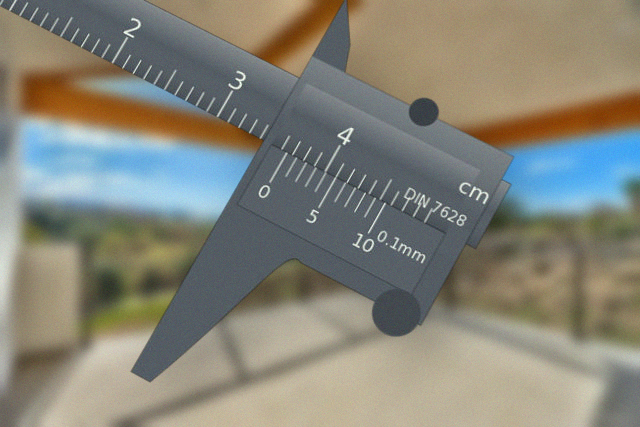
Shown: 36.5 mm
